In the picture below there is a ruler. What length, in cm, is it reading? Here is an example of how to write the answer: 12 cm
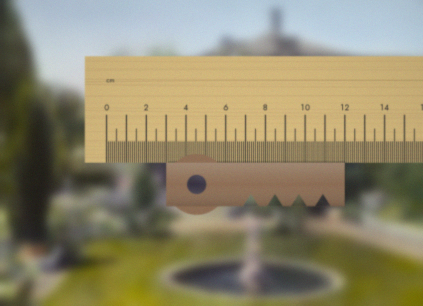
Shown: 9 cm
